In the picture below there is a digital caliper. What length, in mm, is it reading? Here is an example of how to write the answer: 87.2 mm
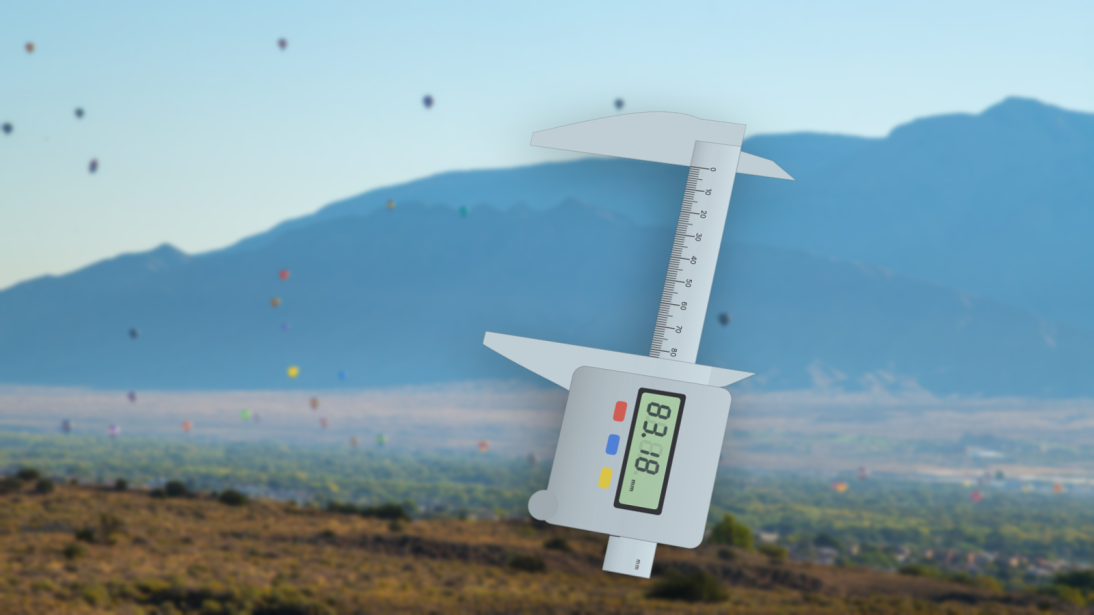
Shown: 83.18 mm
